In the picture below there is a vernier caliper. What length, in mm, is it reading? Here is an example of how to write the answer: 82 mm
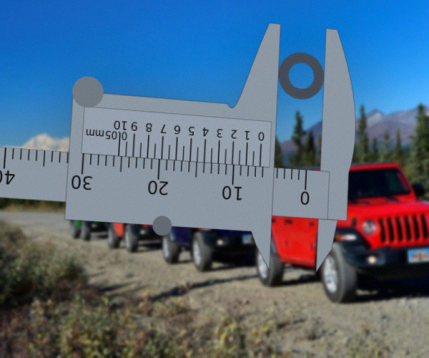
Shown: 6.4 mm
